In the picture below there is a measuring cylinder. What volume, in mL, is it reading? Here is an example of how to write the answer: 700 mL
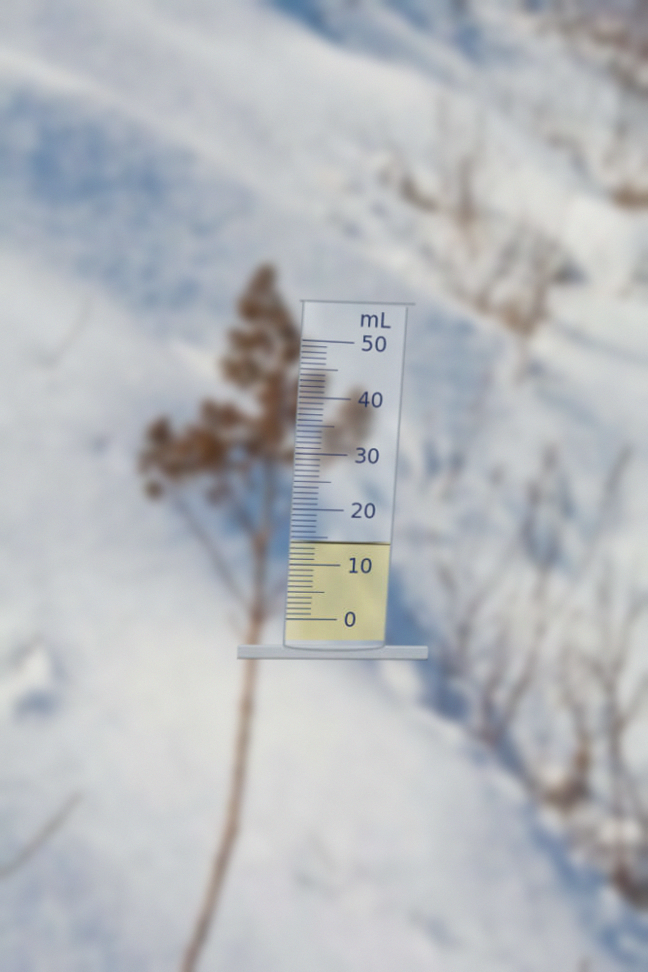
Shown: 14 mL
